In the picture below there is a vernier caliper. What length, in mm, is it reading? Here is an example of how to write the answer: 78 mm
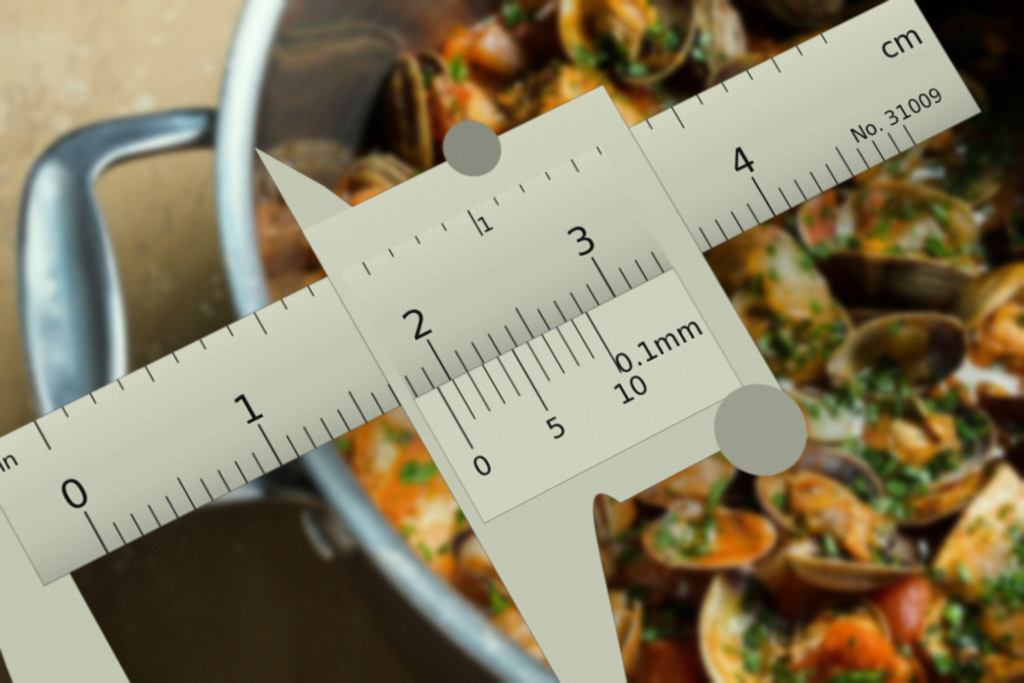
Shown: 19.2 mm
